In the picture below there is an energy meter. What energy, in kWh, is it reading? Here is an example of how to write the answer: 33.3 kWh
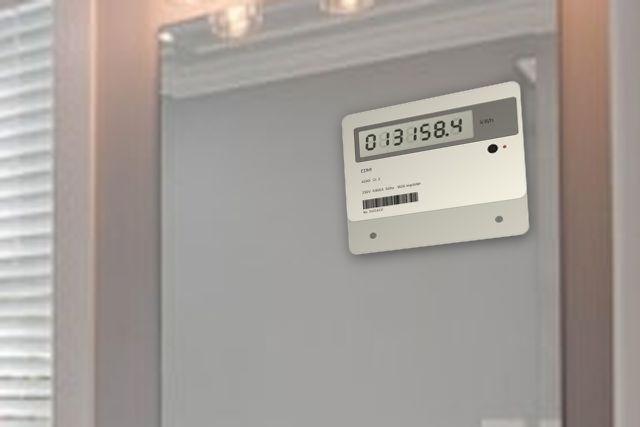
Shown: 13158.4 kWh
